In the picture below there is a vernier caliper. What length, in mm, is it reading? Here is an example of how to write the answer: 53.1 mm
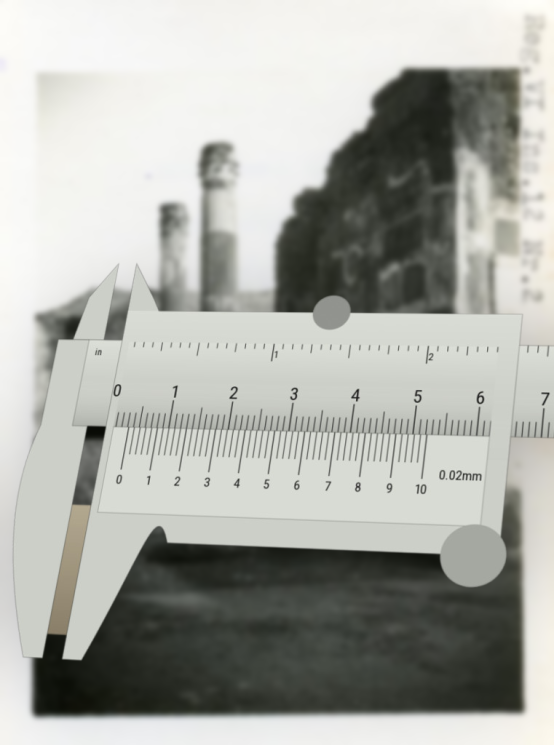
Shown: 3.2 mm
